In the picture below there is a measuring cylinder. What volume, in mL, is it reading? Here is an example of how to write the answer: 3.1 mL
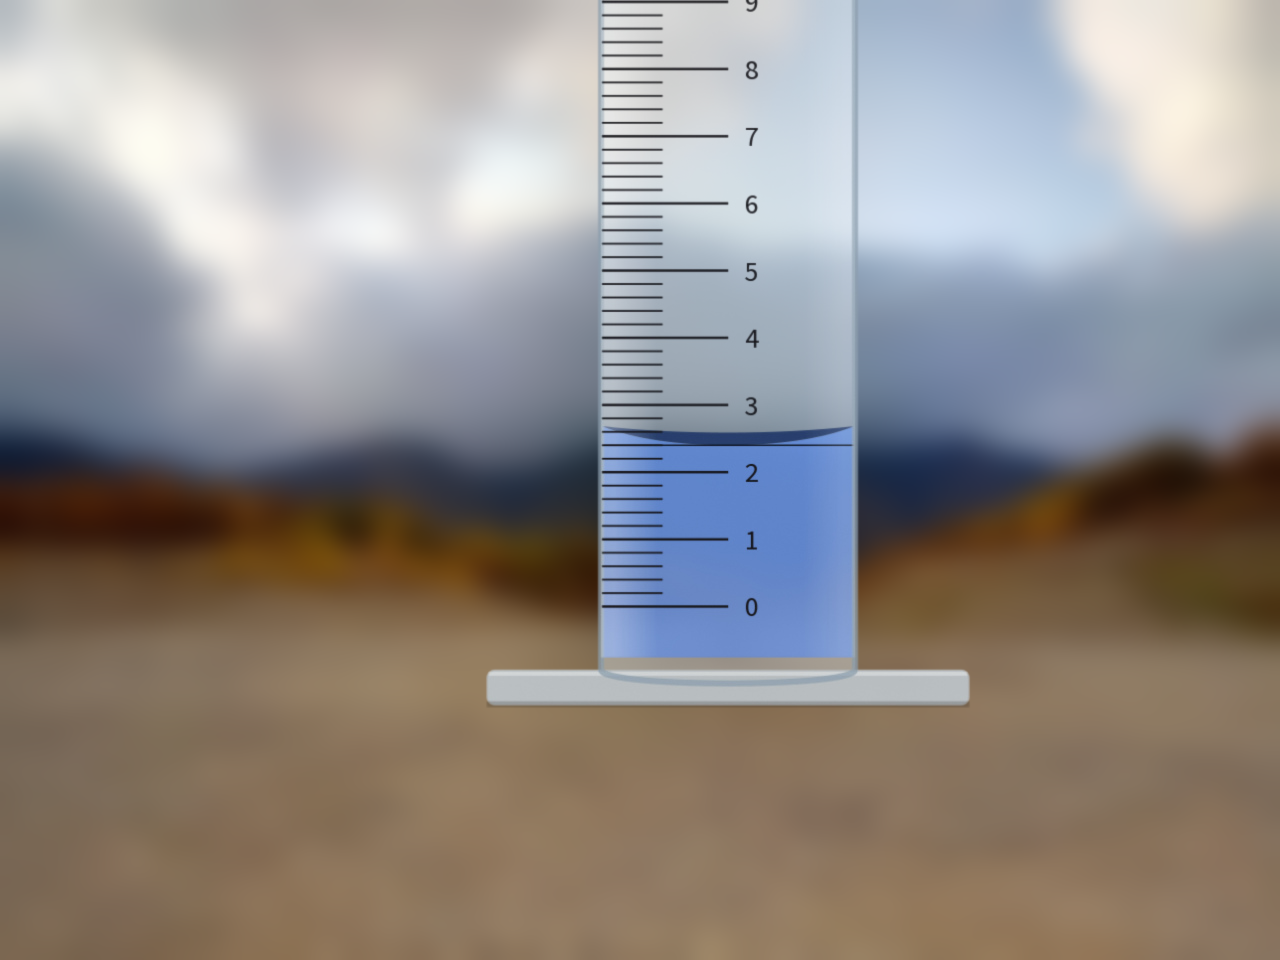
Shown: 2.4 mL
